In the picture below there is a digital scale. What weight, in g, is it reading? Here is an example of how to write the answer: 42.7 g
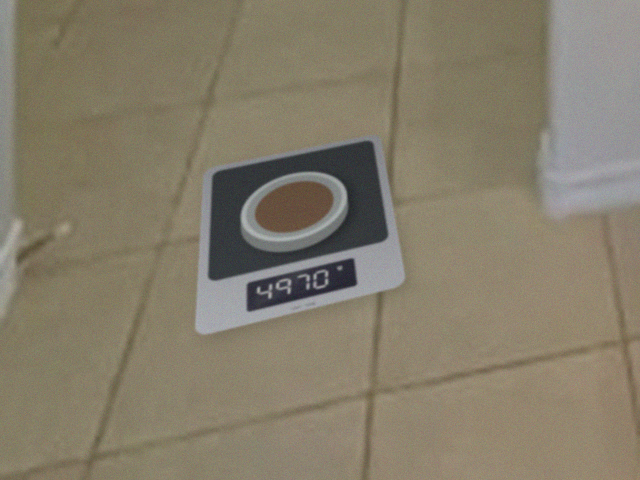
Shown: 4970 g
